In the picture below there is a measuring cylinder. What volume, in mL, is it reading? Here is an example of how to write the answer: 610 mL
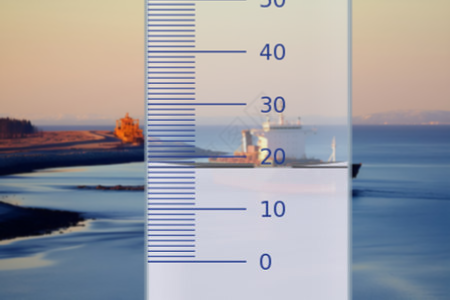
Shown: 18 mL
